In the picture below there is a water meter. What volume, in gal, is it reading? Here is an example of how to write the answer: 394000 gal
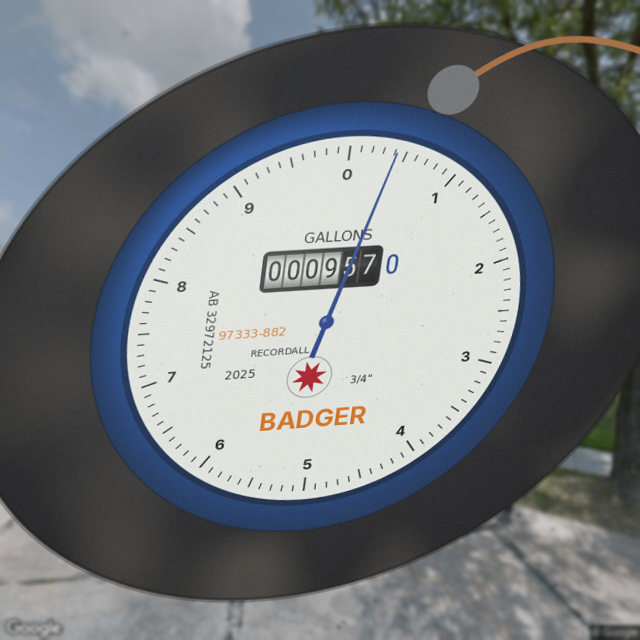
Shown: 9570.4 gal
